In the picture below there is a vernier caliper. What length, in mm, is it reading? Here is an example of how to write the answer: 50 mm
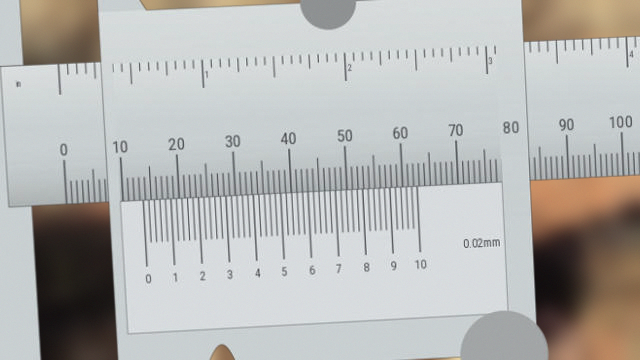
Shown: 13.6 mm
